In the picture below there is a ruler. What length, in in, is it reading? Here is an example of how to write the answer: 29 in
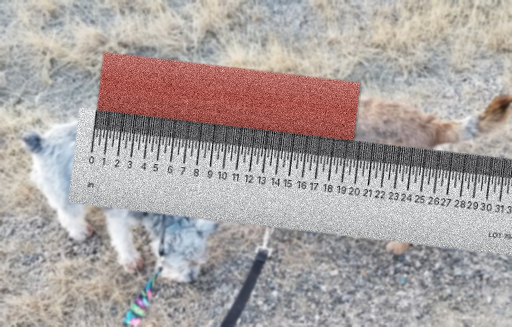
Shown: 19.5 in
